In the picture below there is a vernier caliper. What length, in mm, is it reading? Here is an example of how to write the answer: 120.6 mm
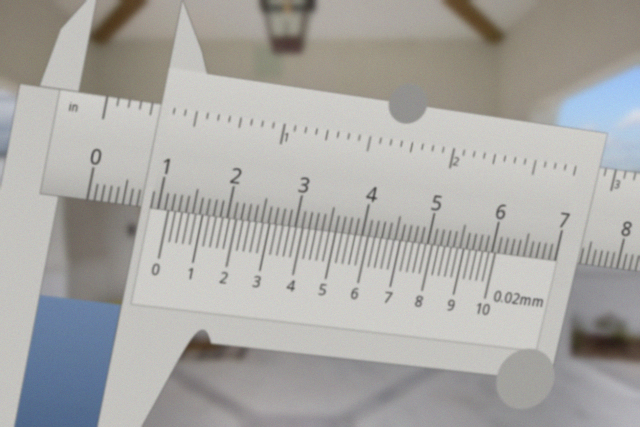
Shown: 11.5 mm
